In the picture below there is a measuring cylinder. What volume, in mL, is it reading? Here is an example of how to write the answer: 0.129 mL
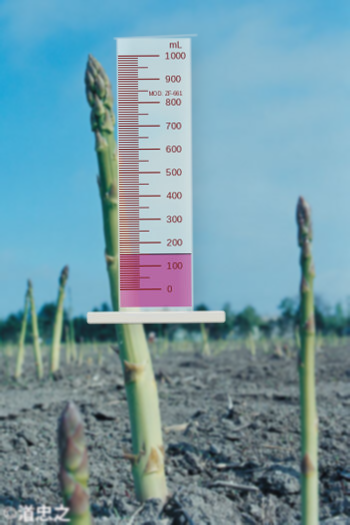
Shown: 150 mL
